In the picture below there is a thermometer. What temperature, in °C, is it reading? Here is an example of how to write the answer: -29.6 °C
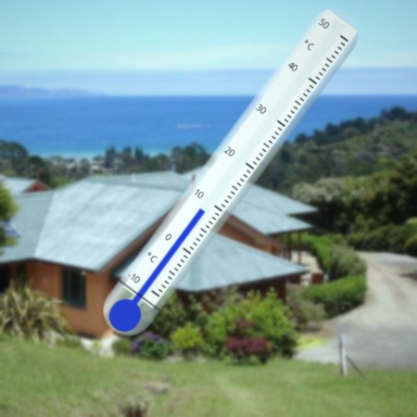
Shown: 8 °C
